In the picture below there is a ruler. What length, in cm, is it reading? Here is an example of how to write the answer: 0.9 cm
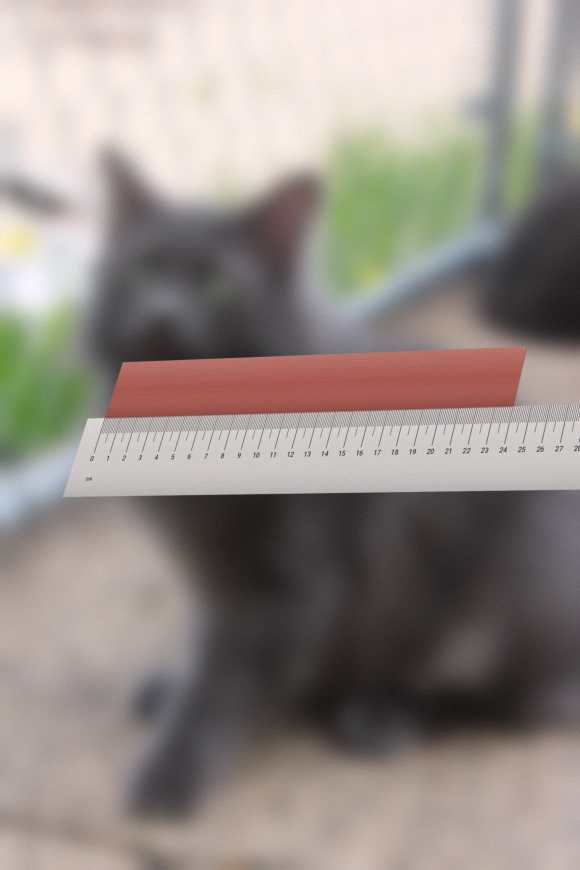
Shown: 24 cm
